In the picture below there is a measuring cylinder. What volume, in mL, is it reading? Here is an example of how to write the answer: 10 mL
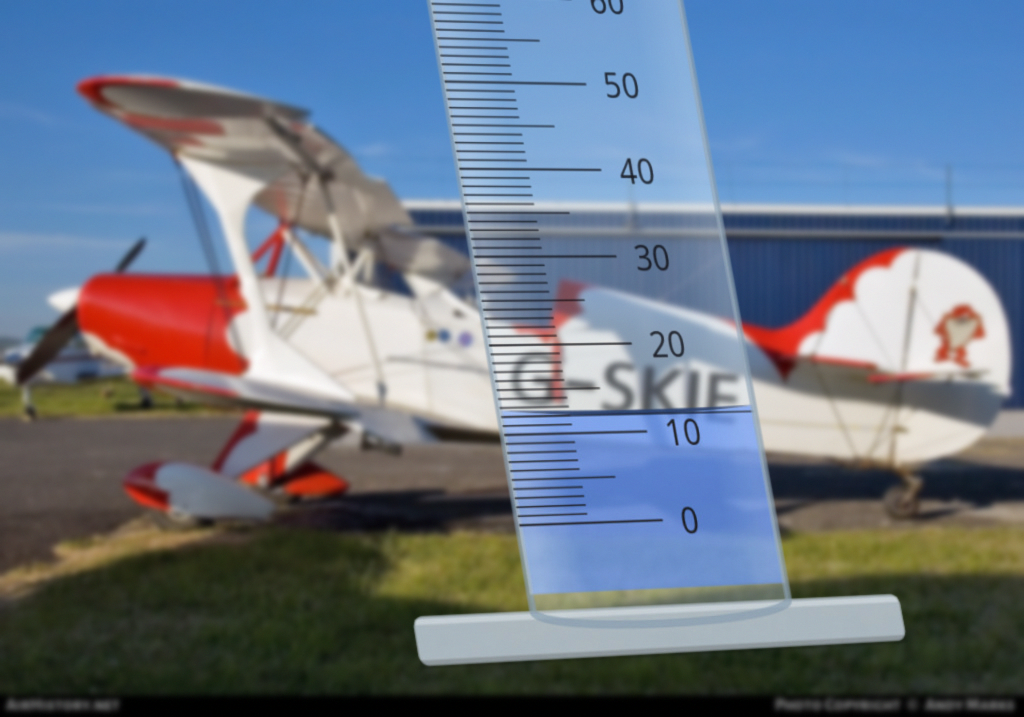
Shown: 12 mL
